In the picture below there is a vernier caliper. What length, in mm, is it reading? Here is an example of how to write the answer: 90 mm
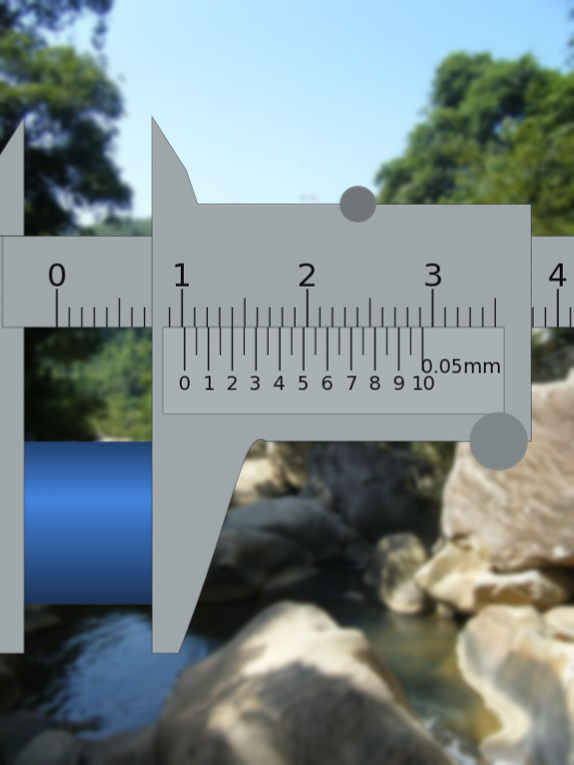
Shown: 10.2 mm
